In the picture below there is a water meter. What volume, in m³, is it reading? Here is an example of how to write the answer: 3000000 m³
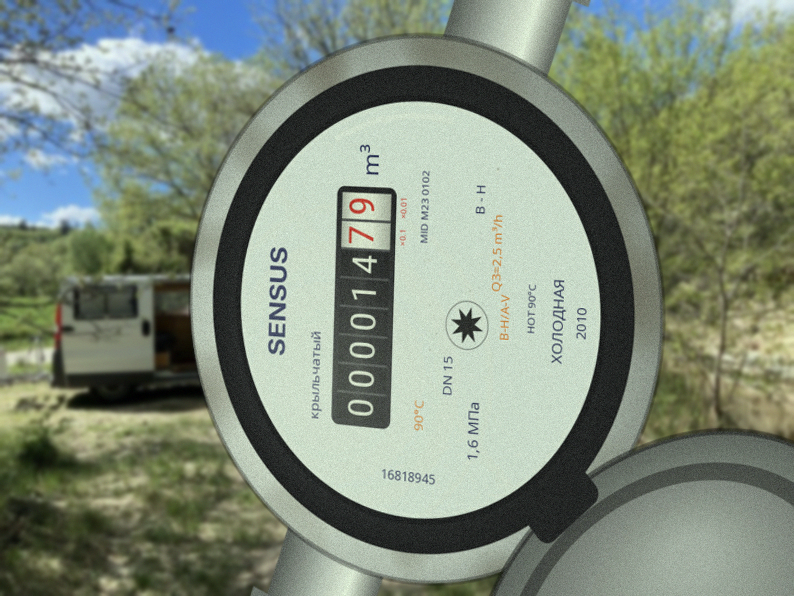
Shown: 14.79 m³
